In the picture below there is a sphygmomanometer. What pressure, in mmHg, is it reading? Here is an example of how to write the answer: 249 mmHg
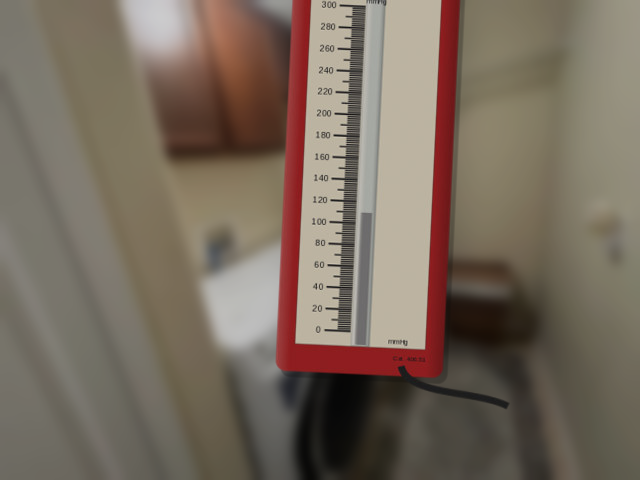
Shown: 110 mmHg
